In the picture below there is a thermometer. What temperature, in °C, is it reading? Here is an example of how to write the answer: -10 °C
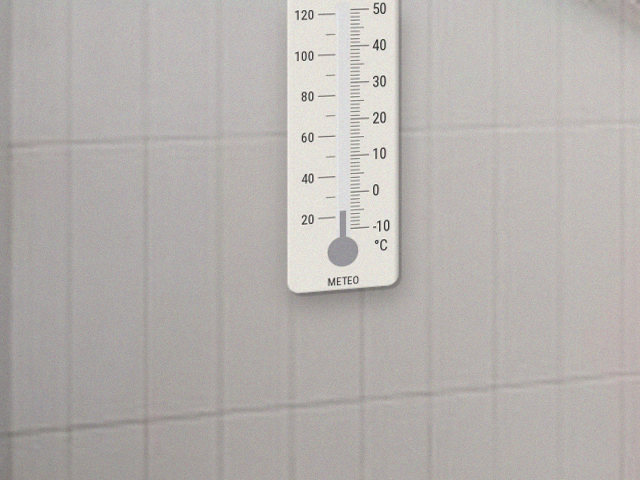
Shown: -5 °C
